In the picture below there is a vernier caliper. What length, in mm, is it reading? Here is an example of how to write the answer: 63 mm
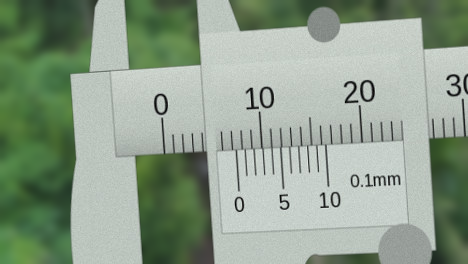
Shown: 7.4 mm
